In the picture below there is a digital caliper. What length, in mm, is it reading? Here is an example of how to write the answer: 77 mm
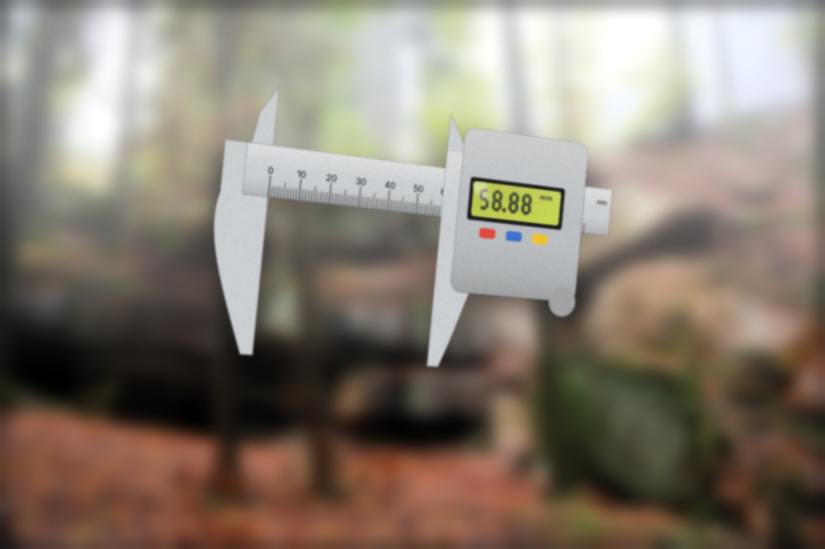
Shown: 58.88 mm
